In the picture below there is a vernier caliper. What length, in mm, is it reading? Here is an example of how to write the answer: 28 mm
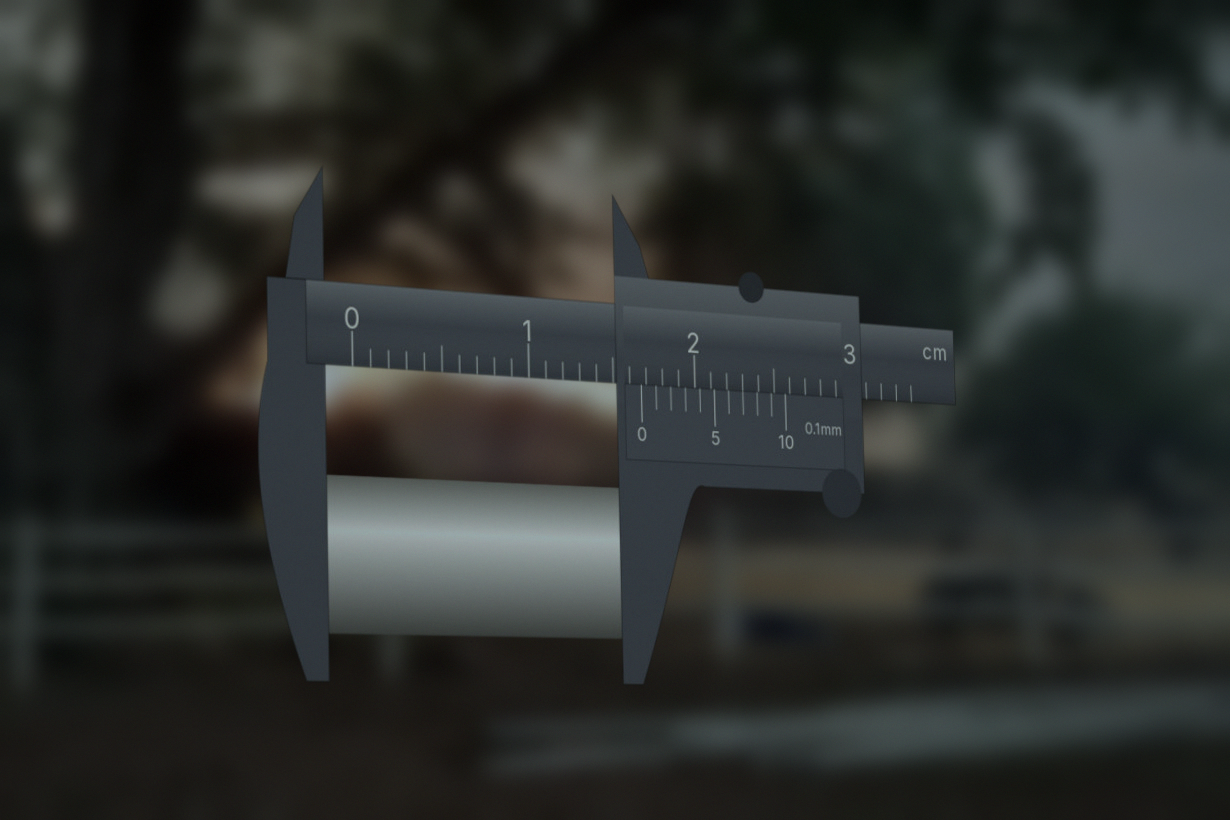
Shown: 16.7 mm
